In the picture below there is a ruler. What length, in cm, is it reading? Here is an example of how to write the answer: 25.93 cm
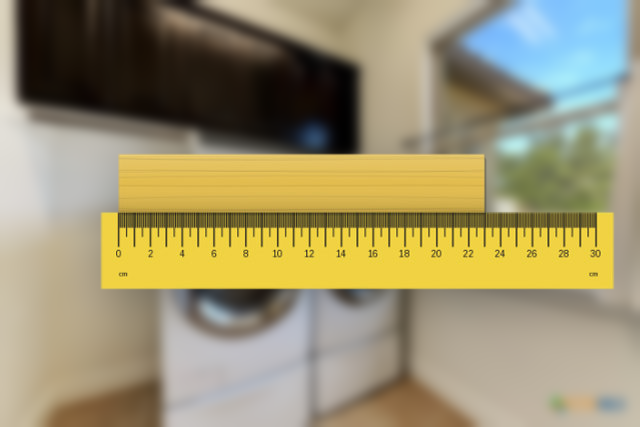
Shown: 23 cm
